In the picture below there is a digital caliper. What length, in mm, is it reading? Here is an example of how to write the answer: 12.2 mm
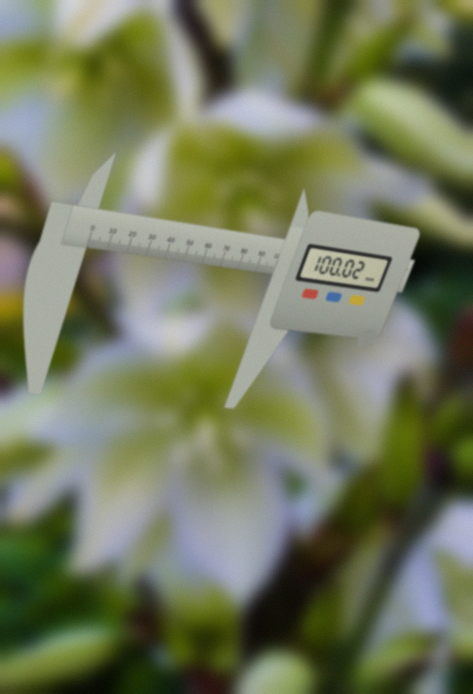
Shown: 100.02 mm
